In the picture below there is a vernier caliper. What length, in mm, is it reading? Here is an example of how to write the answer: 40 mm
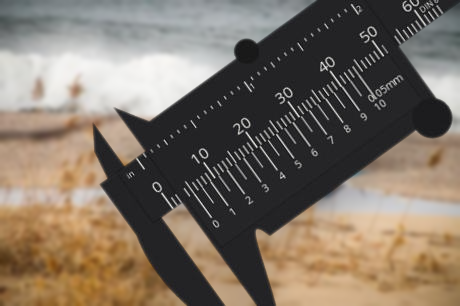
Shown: 5.0 mm
